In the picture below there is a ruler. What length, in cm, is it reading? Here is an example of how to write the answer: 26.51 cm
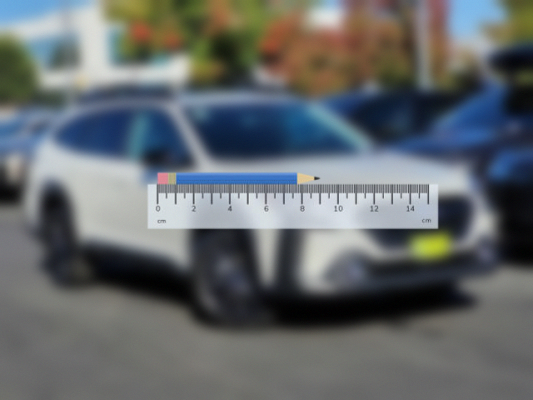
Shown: 9 cm
